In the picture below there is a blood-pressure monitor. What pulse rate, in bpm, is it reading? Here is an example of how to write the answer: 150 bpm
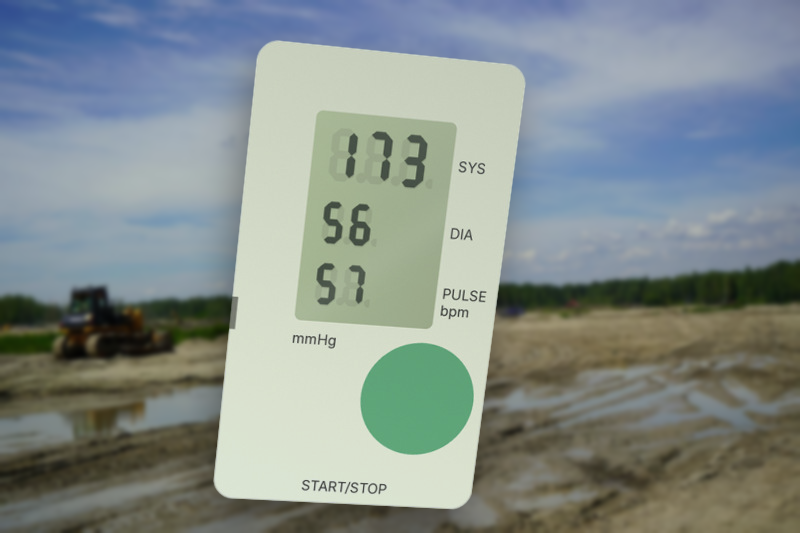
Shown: 57 bpm
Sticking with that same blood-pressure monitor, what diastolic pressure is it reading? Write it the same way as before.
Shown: 56 mmHg
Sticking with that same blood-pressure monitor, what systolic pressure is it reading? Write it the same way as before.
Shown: 173 mmHg
